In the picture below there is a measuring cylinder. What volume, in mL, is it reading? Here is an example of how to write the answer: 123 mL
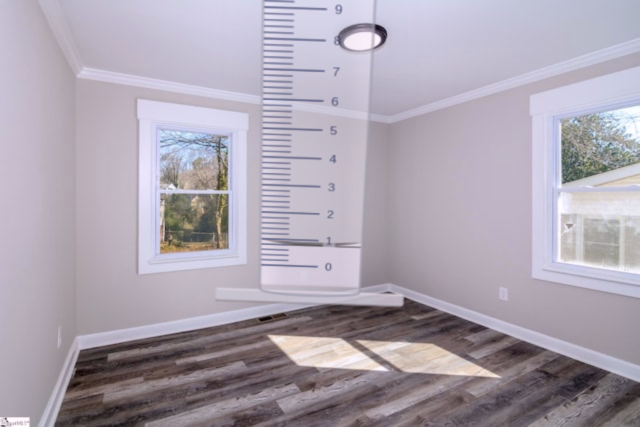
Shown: 0.8 mL
